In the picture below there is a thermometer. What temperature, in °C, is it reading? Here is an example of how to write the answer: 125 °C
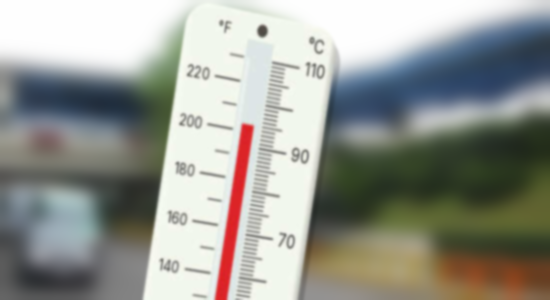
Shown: 95 °C
